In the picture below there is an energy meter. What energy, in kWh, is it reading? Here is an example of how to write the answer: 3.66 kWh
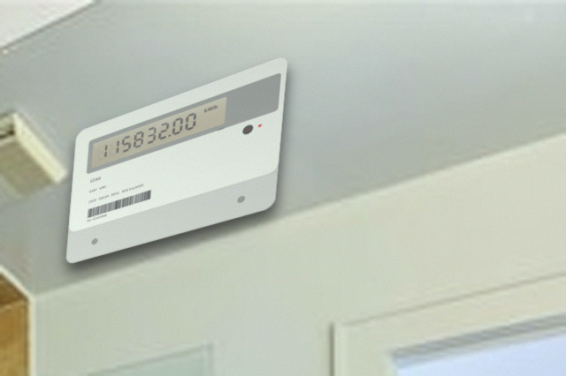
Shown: 115832.00 kWh
